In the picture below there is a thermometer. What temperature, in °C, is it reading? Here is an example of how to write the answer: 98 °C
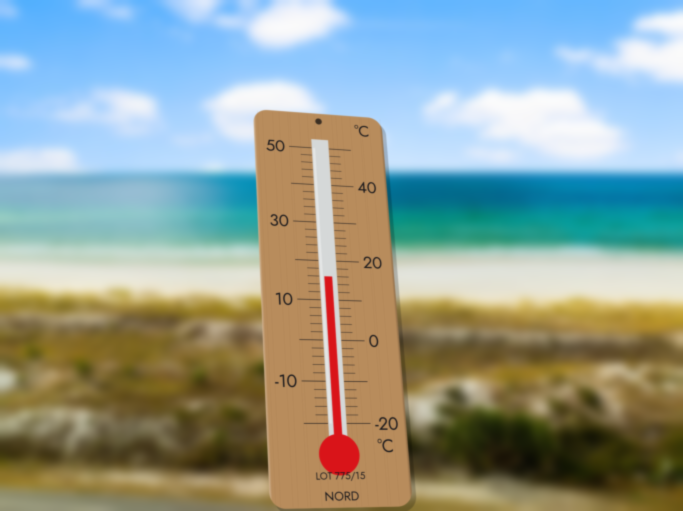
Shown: 16 °C
